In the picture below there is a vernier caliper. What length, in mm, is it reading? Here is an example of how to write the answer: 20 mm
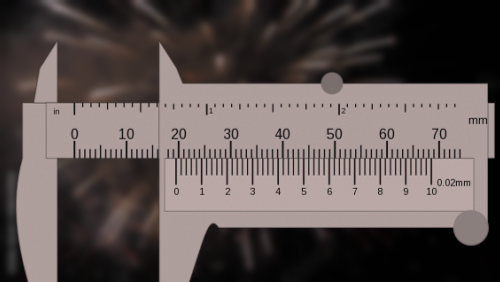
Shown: 19.5 mm
